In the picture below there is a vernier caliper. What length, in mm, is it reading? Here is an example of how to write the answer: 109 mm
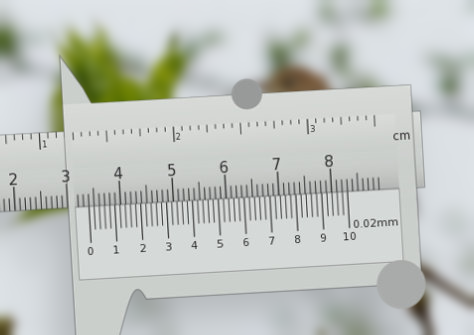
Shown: 34.0 mm
